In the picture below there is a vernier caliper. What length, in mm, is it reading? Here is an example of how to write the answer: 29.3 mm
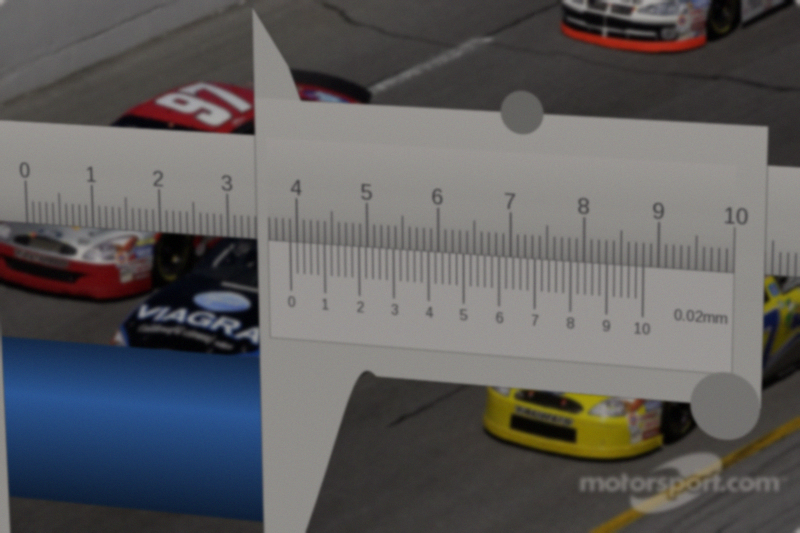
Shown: 39.0 mm
